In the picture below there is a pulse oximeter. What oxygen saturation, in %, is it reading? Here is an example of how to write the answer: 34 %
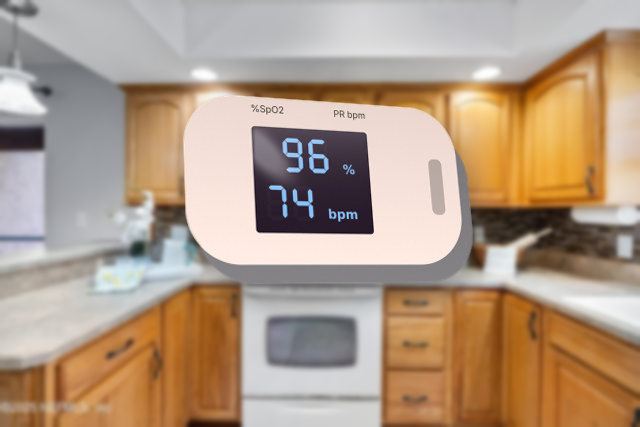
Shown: 96 %
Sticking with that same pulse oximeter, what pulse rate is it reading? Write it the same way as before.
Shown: 74 bpm
